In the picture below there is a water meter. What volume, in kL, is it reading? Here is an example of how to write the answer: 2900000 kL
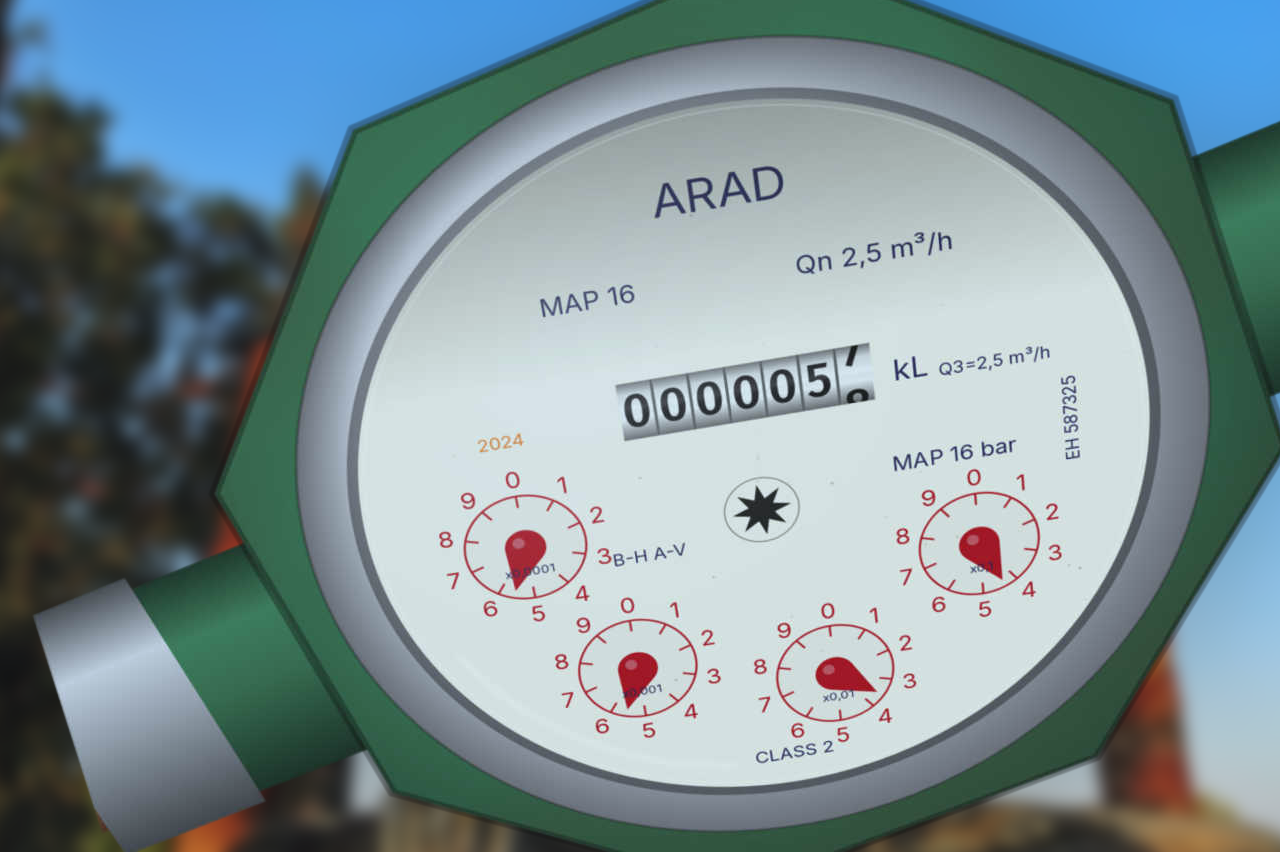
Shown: 57.4355 kL
